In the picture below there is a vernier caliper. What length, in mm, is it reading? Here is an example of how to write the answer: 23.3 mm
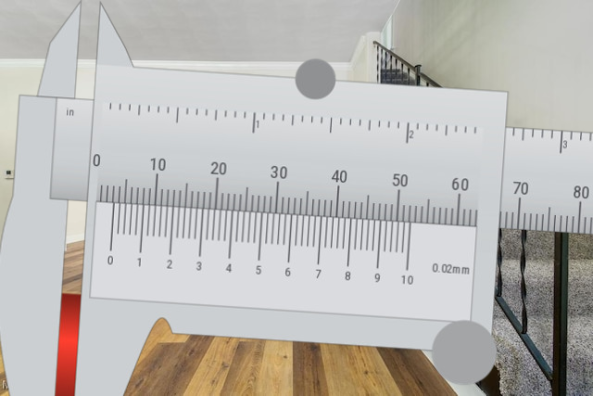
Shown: 3.2 mm
